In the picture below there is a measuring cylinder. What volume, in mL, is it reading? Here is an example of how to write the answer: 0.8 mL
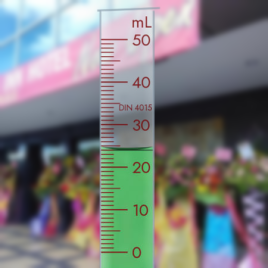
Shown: 24 mL
